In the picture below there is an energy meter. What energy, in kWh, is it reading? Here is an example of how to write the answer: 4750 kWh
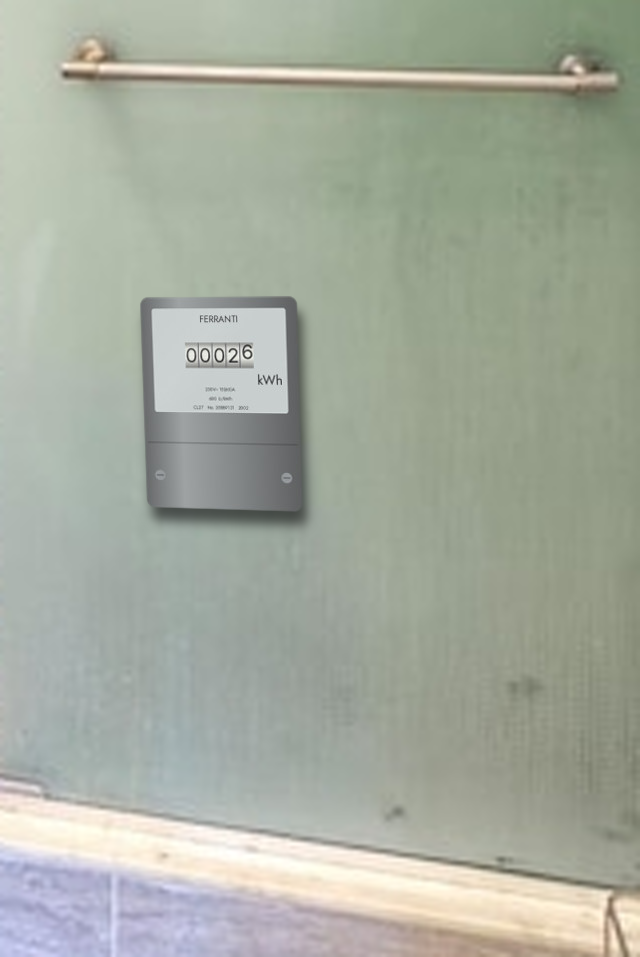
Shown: 26 kWh
